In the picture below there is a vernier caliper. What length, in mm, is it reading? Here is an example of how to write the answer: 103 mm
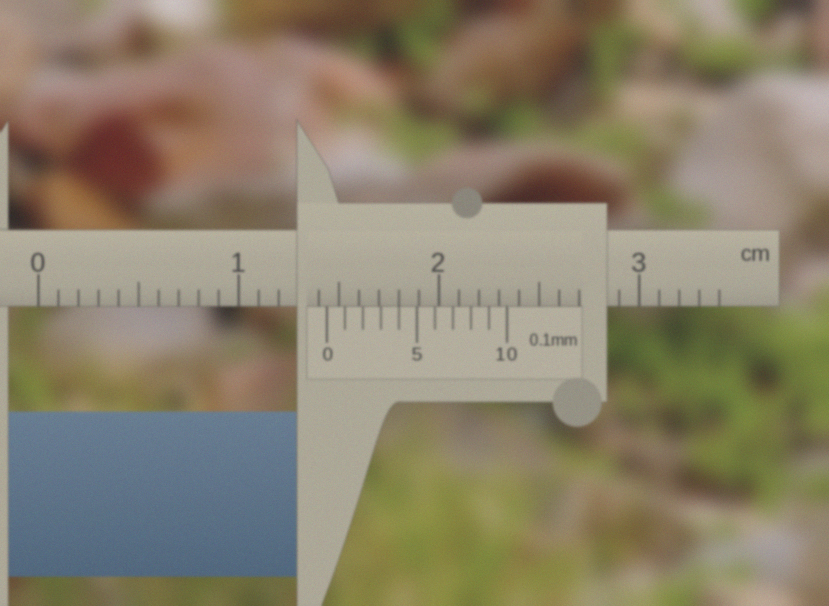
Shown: 14.4 mm
